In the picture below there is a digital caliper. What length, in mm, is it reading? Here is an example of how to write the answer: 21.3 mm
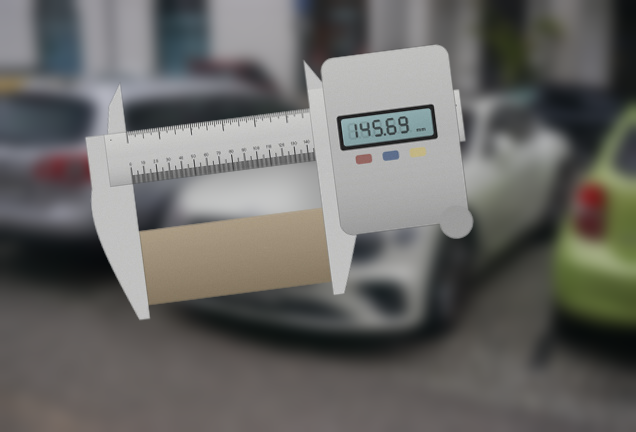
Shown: 145.69 mm
